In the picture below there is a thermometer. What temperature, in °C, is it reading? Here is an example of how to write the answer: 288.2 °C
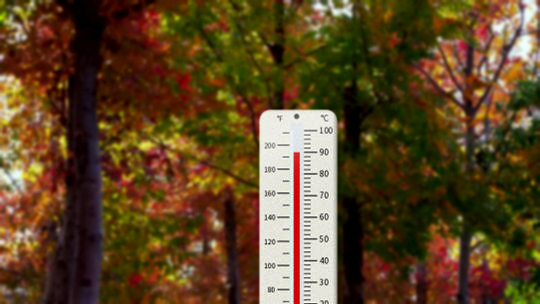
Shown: 90 °C
